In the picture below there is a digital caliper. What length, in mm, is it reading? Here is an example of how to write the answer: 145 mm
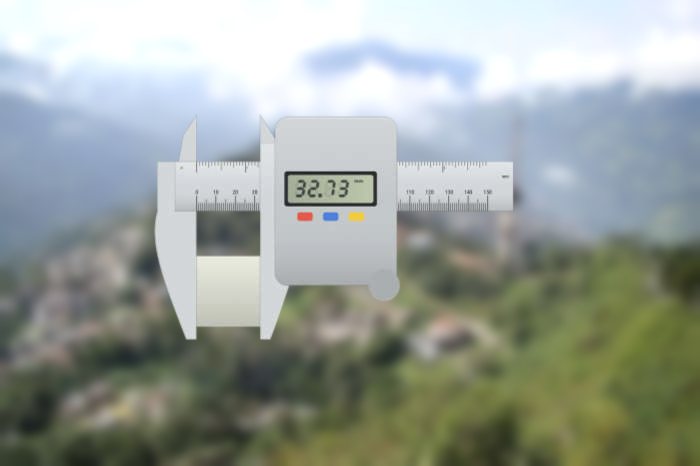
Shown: 32.73 mm
